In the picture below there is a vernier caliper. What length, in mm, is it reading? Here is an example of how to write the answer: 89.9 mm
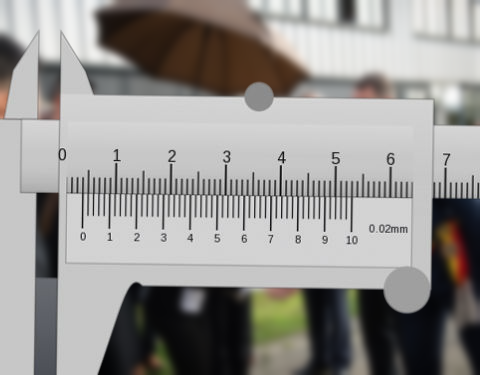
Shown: 4.0 mm
